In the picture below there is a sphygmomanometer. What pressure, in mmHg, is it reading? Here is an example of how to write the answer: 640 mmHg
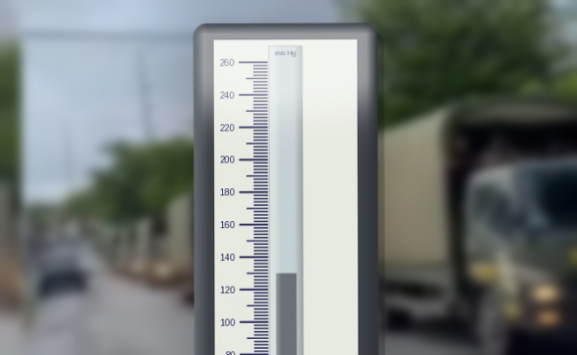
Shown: 130 mmHg
